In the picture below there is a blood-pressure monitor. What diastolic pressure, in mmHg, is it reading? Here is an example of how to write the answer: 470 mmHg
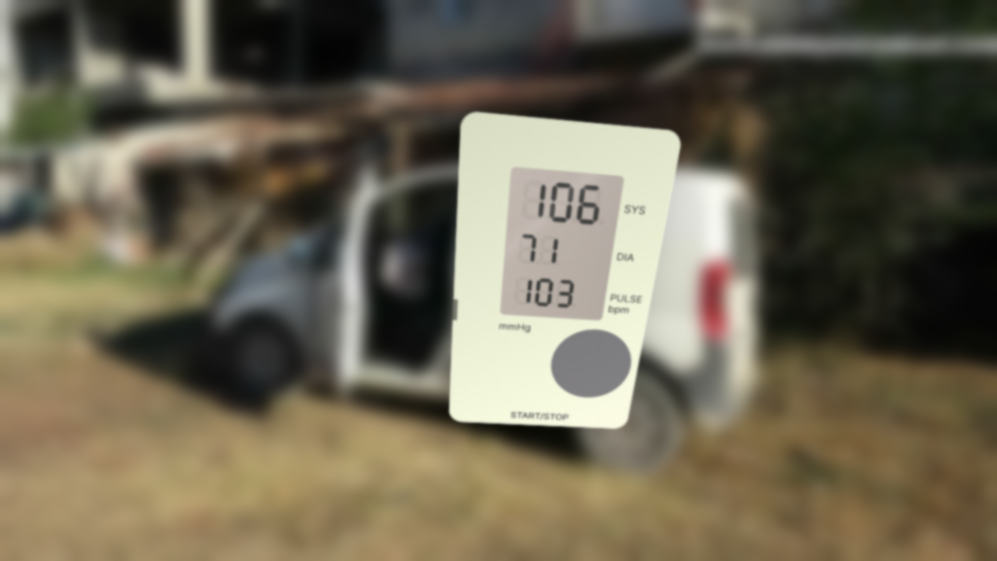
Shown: 71 mmHg
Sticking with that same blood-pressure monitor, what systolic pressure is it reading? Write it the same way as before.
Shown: 106 mmHg
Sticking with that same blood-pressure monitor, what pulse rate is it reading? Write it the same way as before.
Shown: 103 bpm
